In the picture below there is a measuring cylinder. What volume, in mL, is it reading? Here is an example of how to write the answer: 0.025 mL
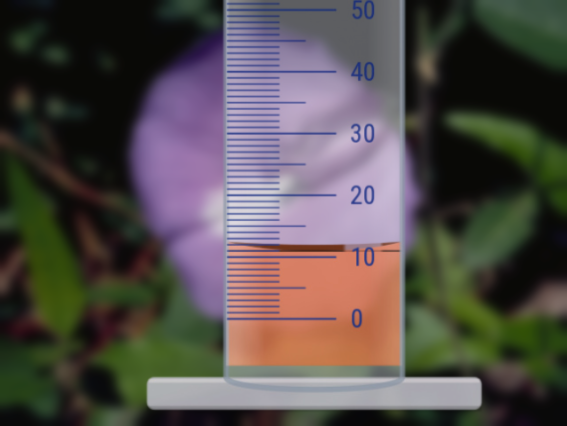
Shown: 11 mL
